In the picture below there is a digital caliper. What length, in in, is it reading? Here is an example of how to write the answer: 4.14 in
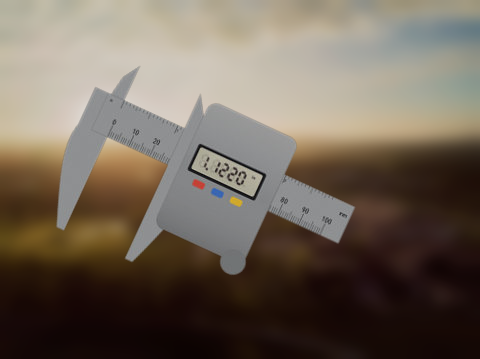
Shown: 1.1220 in
